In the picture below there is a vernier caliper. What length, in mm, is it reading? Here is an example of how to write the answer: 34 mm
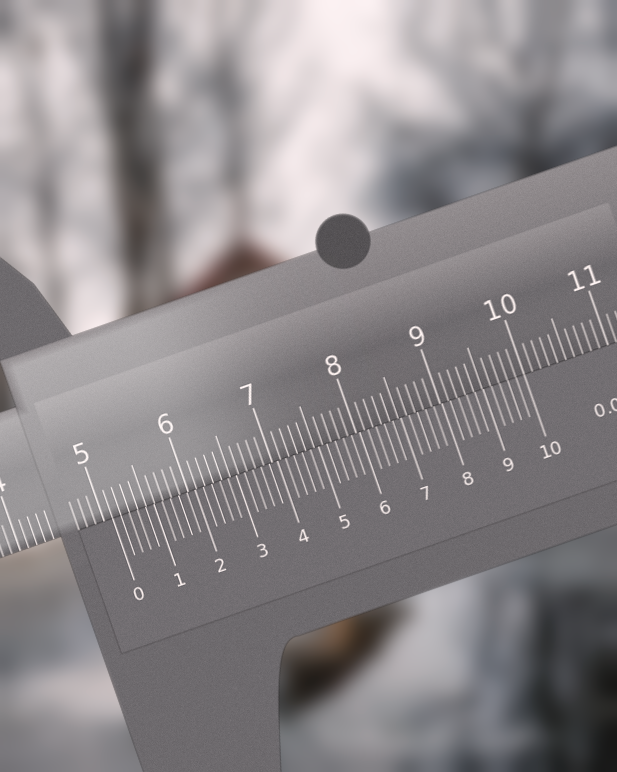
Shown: 51.0 mm
